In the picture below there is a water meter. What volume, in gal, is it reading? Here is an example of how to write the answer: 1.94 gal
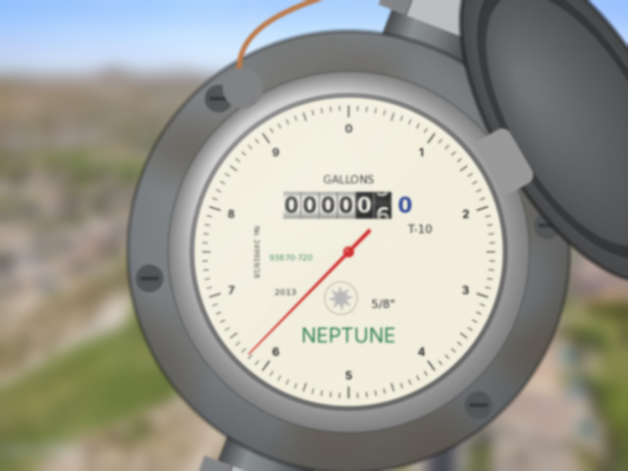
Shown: 56.2 gal
